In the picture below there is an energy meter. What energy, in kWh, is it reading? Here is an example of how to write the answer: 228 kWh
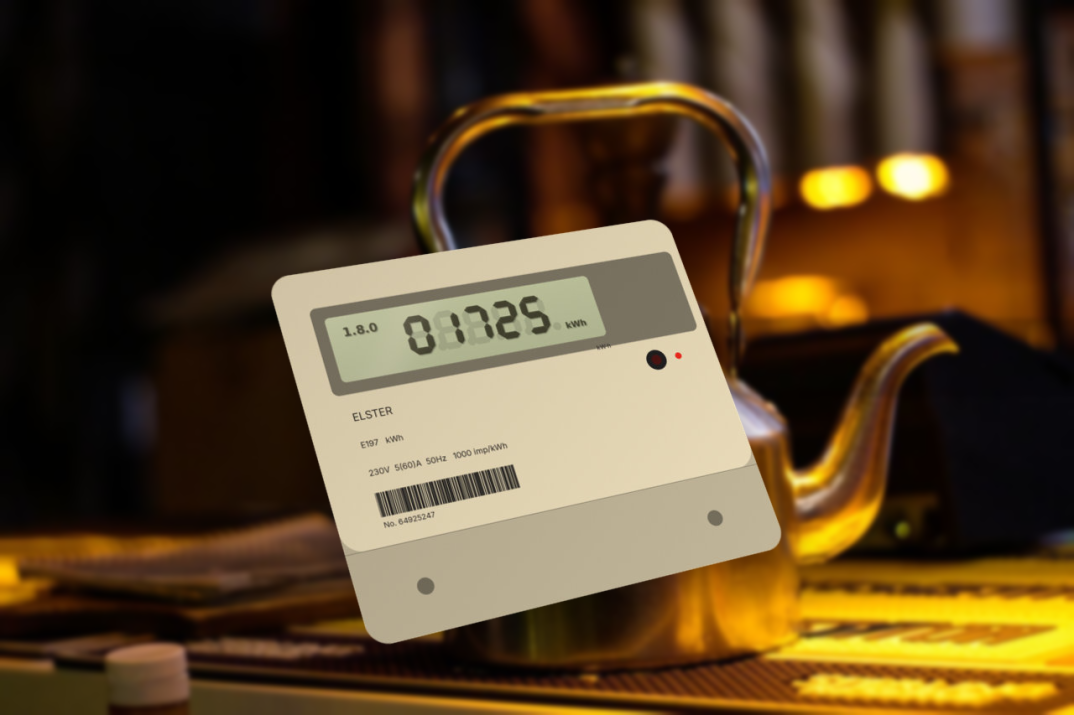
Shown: 1725 kWh
